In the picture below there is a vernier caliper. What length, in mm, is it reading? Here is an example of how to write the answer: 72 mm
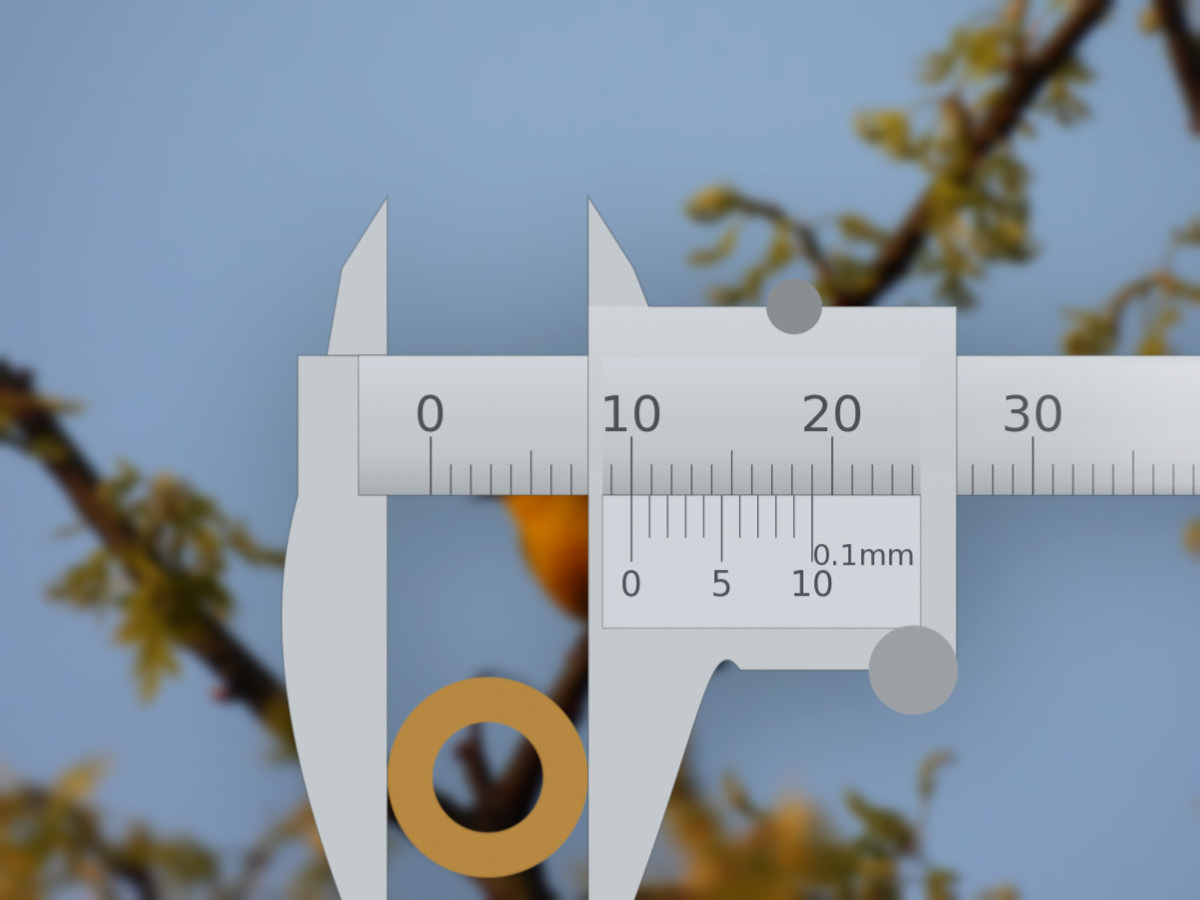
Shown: 10.0 mm
